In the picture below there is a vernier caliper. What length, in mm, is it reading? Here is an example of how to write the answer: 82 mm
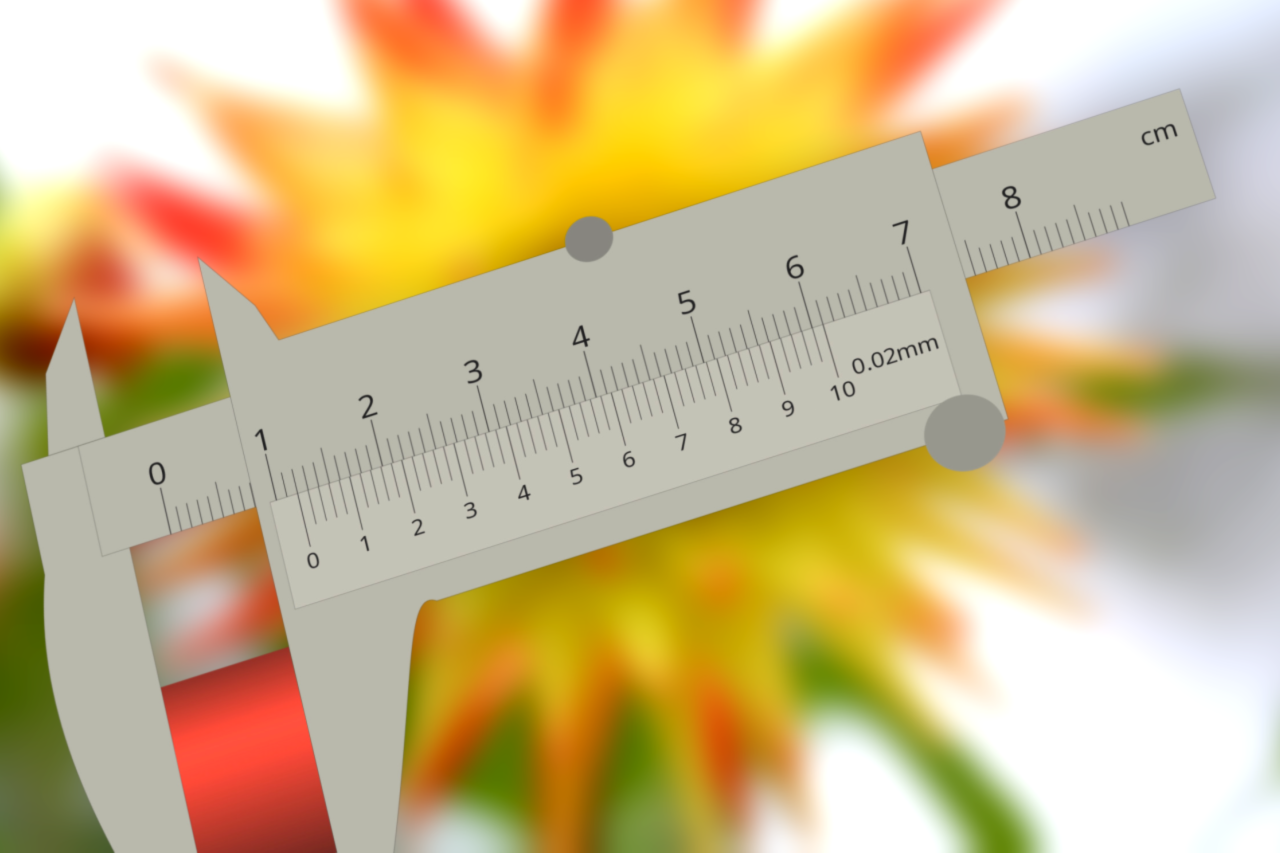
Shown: 12.0 mm
